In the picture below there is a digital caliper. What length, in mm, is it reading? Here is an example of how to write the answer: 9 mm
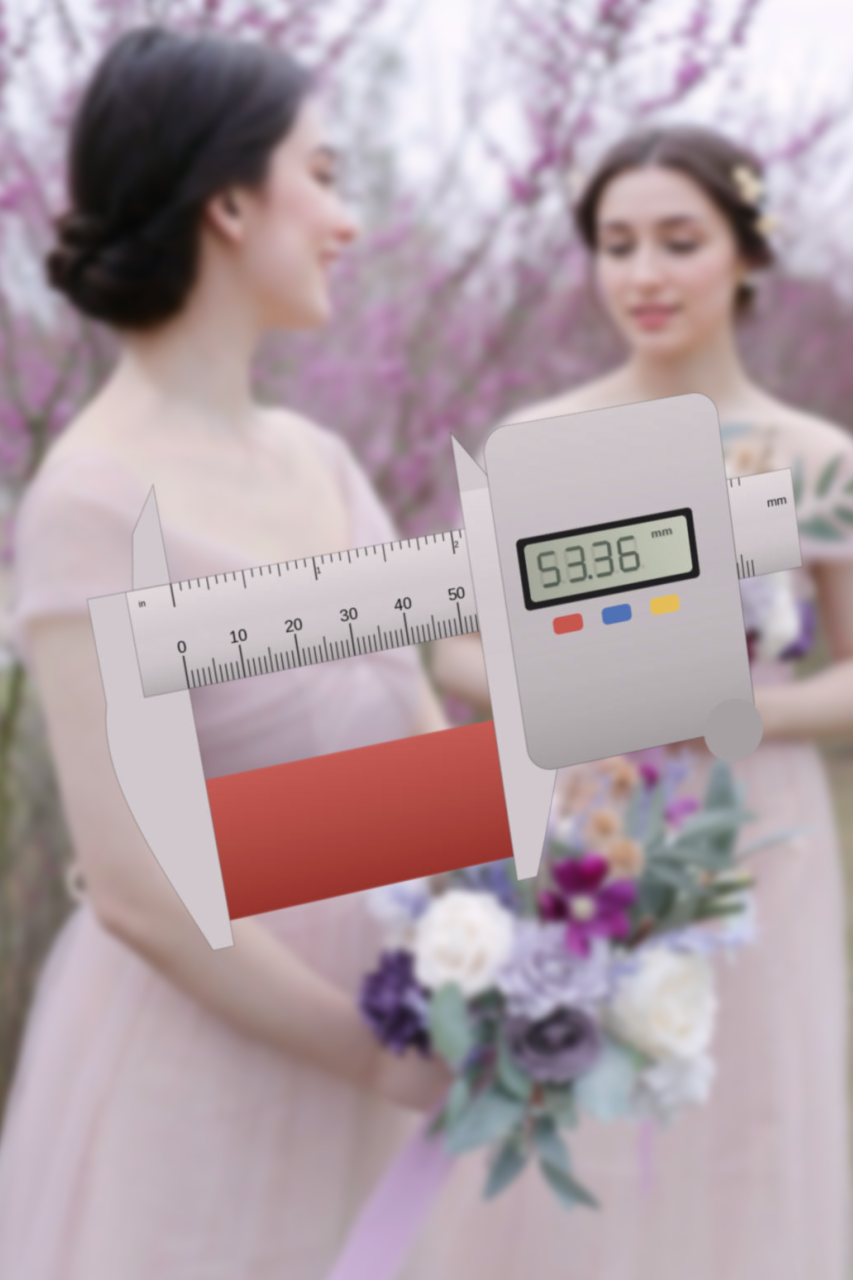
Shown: 53.36 mm
